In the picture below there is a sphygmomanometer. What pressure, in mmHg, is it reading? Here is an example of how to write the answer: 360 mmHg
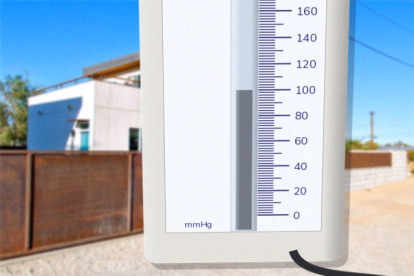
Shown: 100 mmHg
